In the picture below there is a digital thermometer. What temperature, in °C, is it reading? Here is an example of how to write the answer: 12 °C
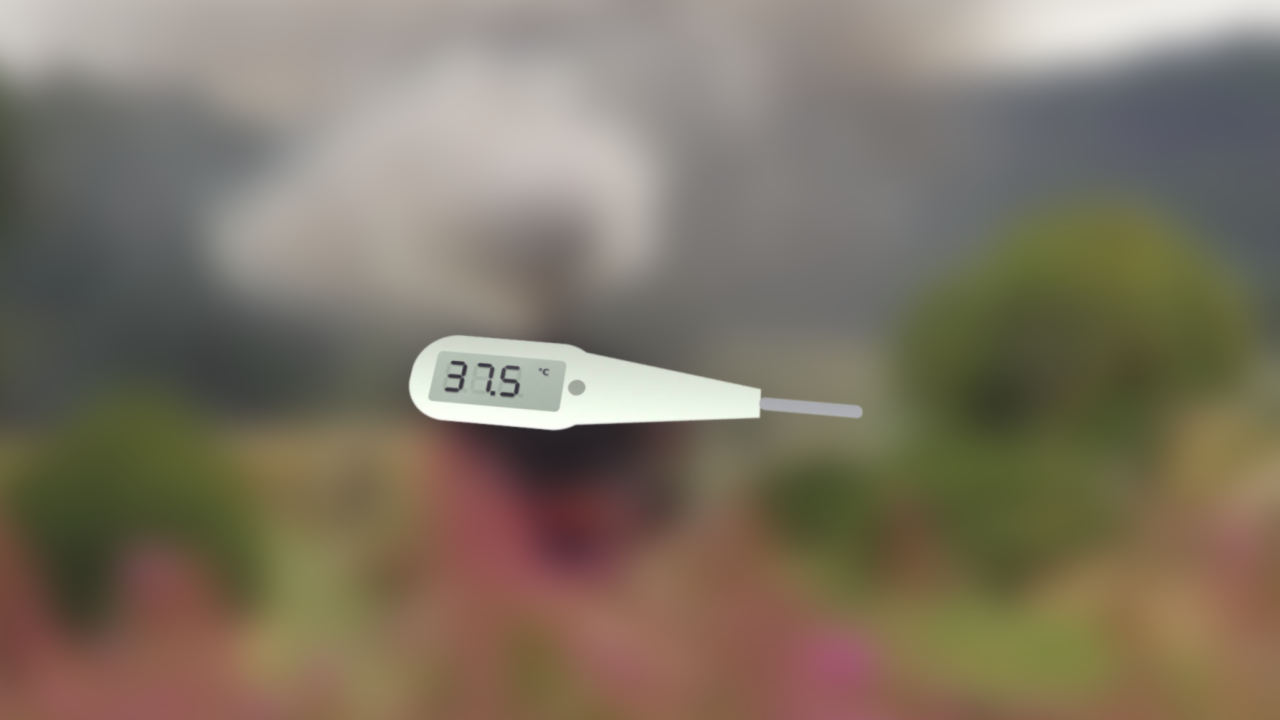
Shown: 37.5 °C
